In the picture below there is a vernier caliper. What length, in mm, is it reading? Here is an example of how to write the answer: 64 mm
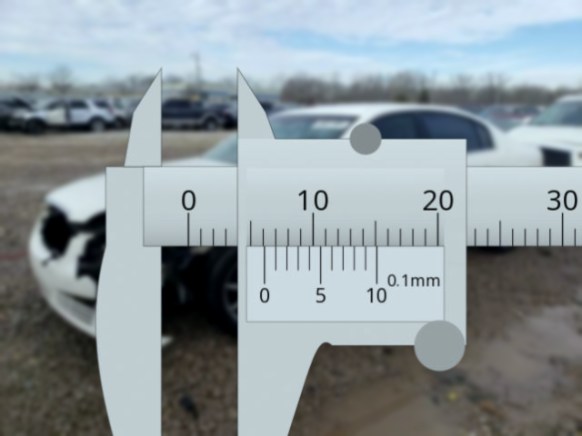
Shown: 6.1 mm
